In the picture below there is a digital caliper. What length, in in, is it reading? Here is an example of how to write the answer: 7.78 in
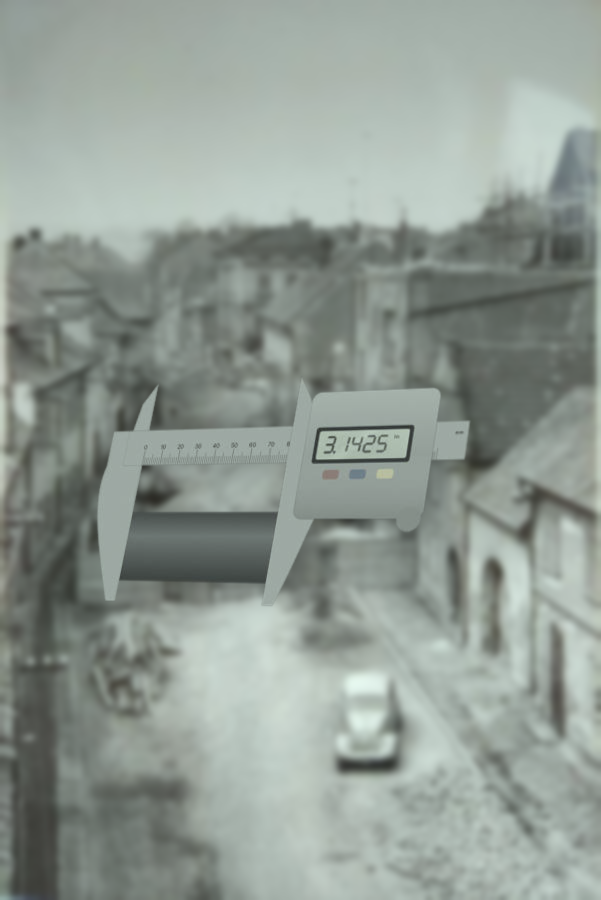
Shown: 3.1425 in
